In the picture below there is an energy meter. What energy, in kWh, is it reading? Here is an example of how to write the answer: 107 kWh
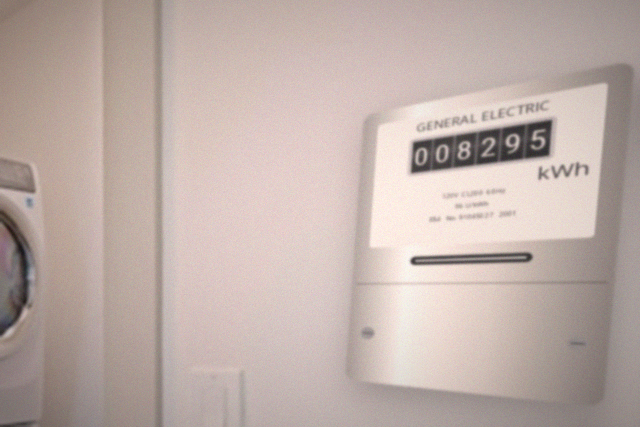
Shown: 8295 kWh
